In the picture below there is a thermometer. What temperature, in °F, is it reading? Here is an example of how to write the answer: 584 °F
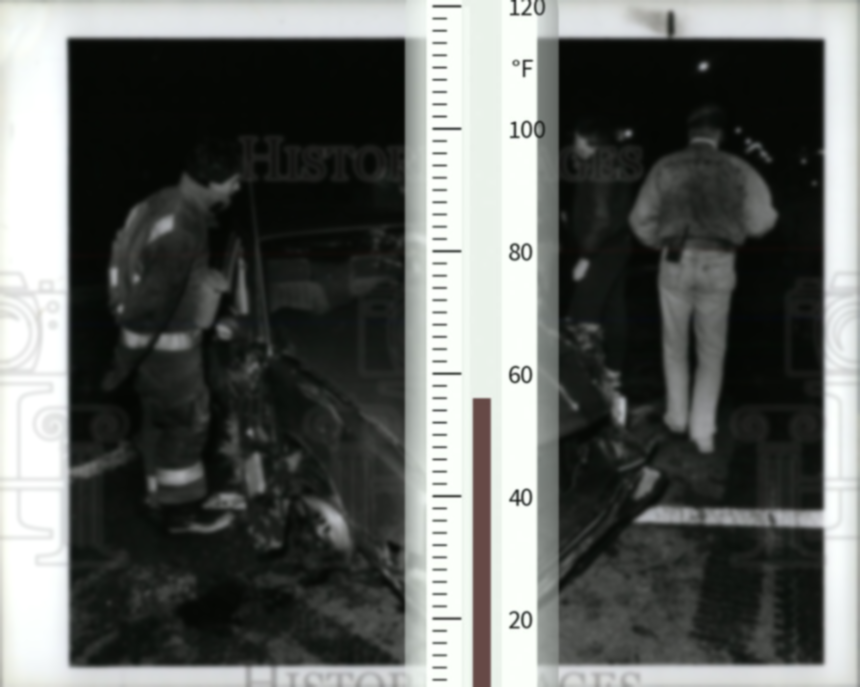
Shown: 56 °F
